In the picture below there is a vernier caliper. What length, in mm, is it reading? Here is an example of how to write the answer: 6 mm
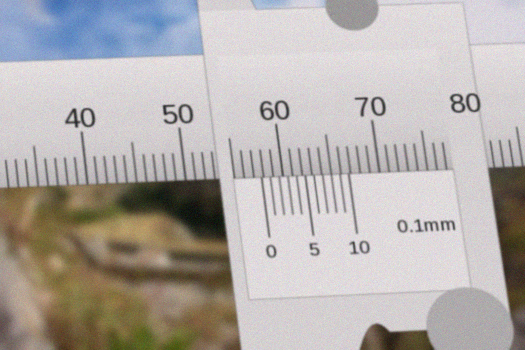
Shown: 57.8 mm
